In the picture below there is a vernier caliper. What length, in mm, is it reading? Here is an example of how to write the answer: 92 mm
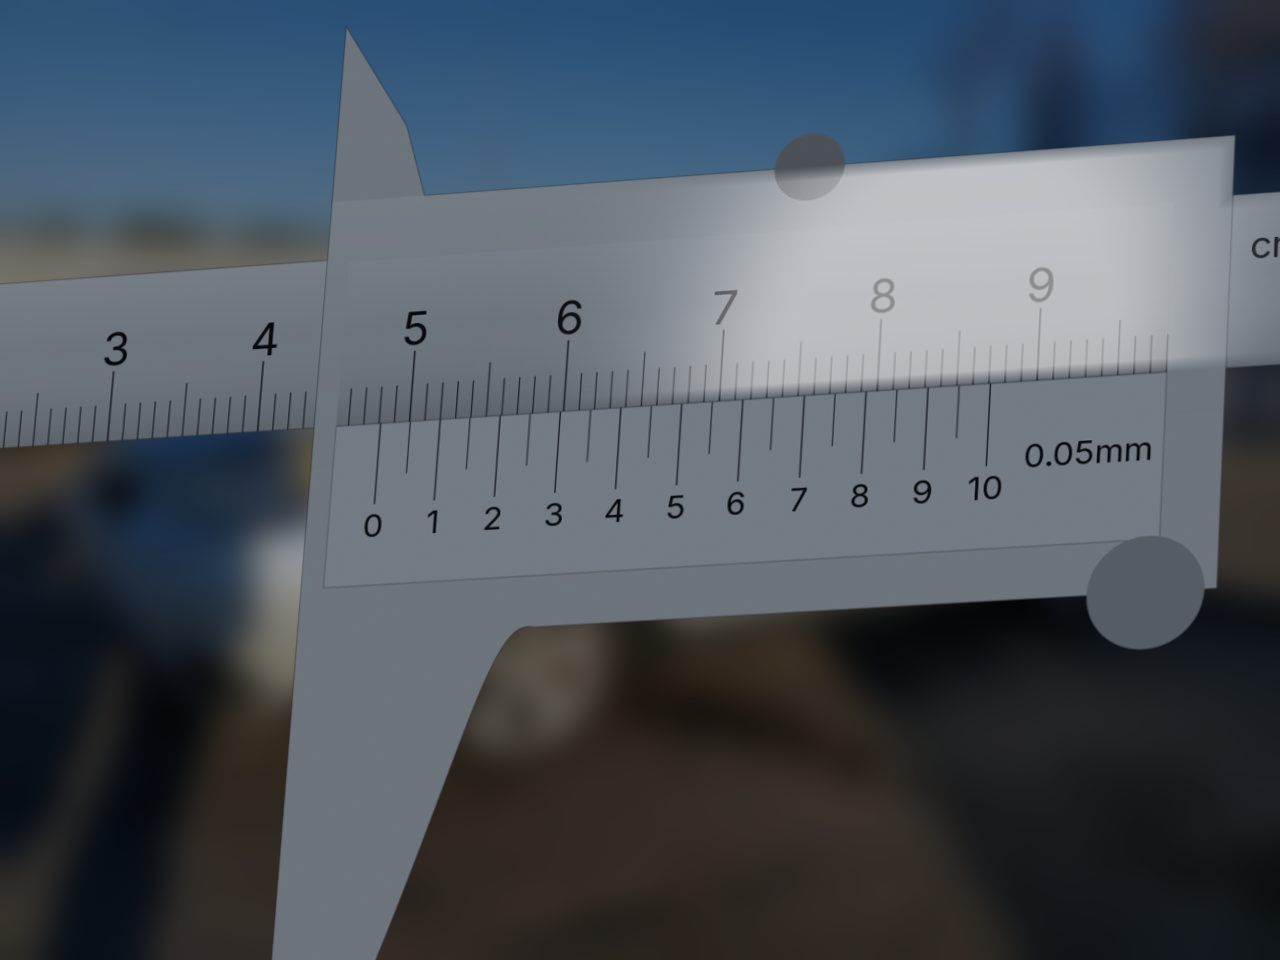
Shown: 48.1 mm
